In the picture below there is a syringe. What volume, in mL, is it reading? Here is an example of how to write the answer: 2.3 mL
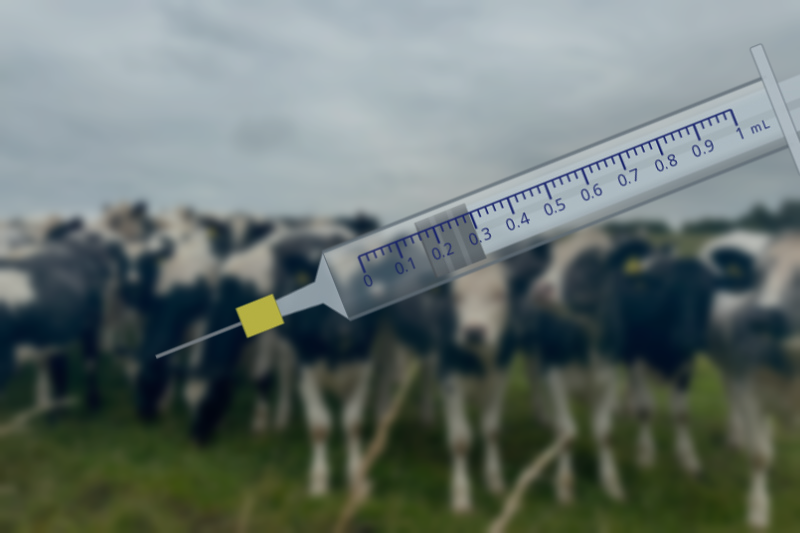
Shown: 0.16 mL
